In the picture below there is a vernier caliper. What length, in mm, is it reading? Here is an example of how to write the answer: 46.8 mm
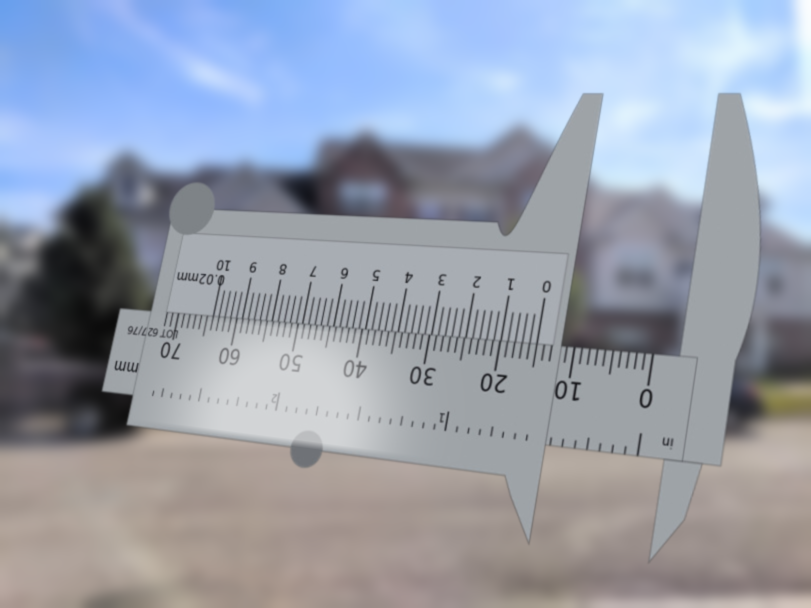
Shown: 15.0 mm
